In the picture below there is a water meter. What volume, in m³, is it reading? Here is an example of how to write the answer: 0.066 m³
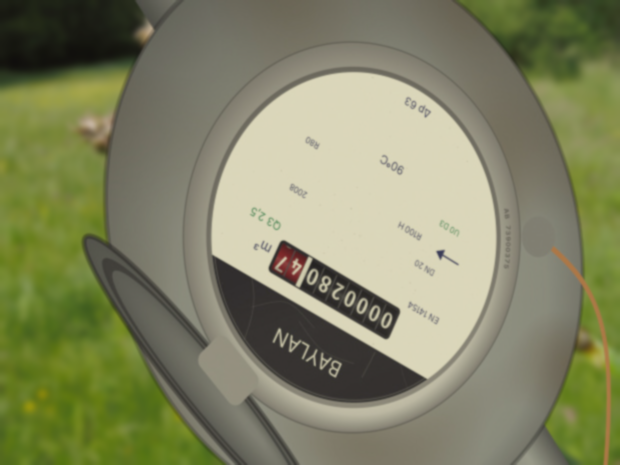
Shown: 280.47 m³
